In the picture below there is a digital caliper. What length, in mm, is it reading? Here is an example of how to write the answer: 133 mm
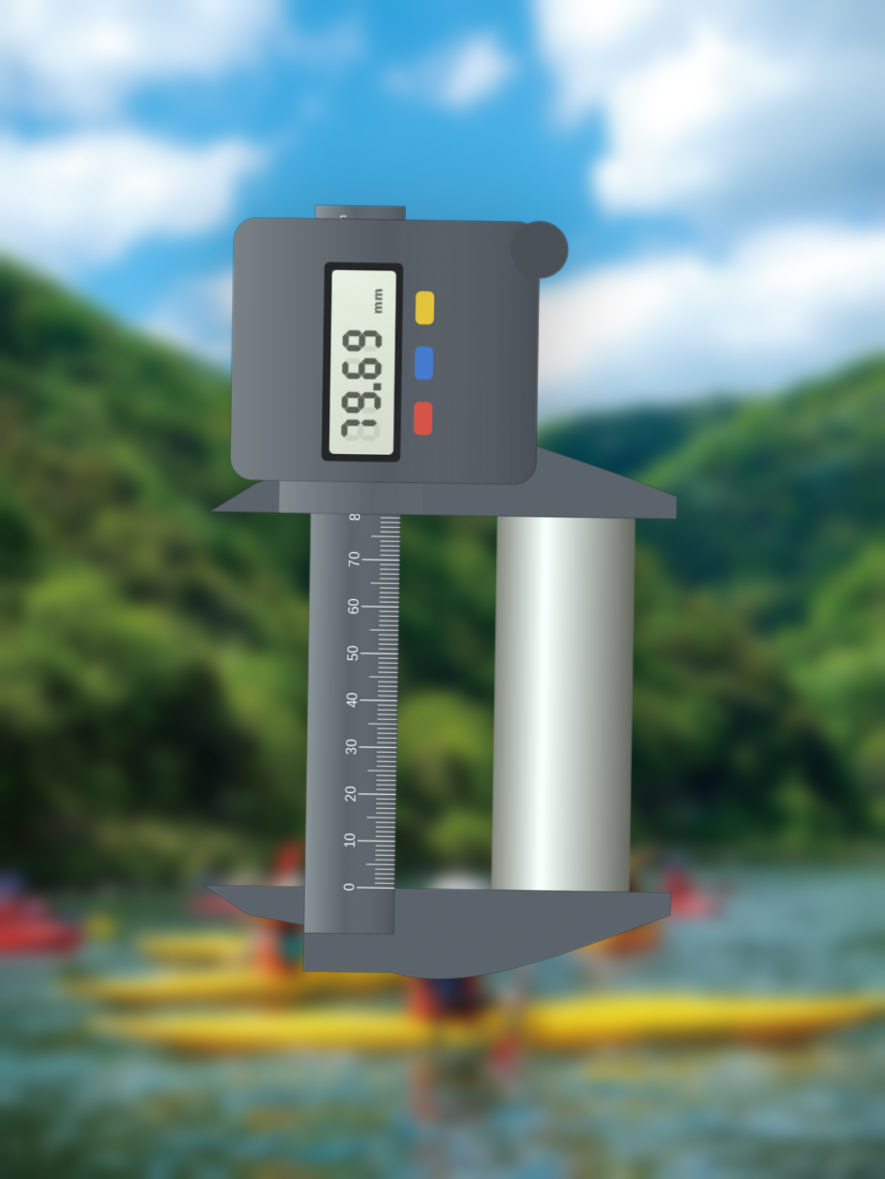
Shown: 79.69 mm
